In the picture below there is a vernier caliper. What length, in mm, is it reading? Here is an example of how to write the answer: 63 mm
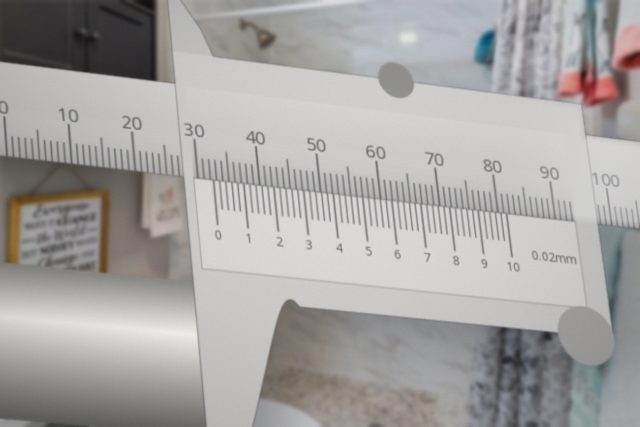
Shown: 32.5 mm
